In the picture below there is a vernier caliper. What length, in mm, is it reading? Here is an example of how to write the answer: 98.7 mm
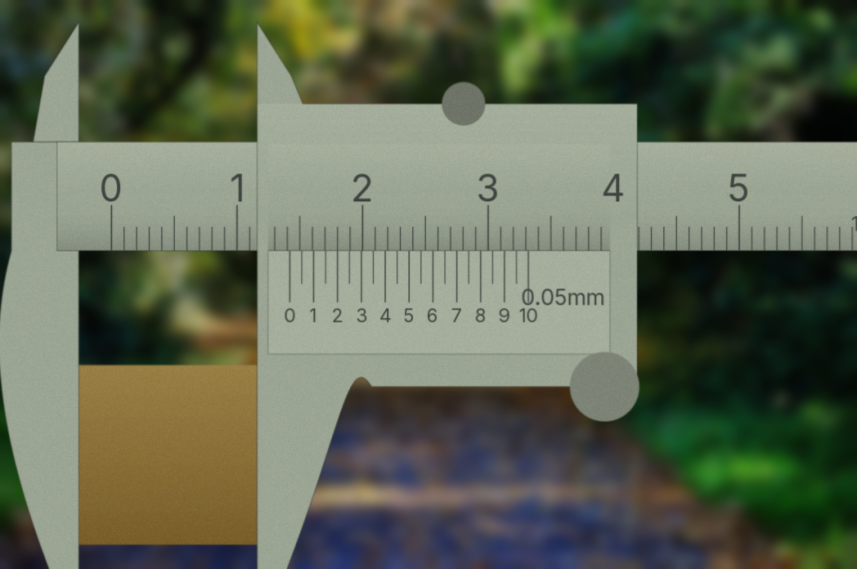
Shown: 14.2 mm
